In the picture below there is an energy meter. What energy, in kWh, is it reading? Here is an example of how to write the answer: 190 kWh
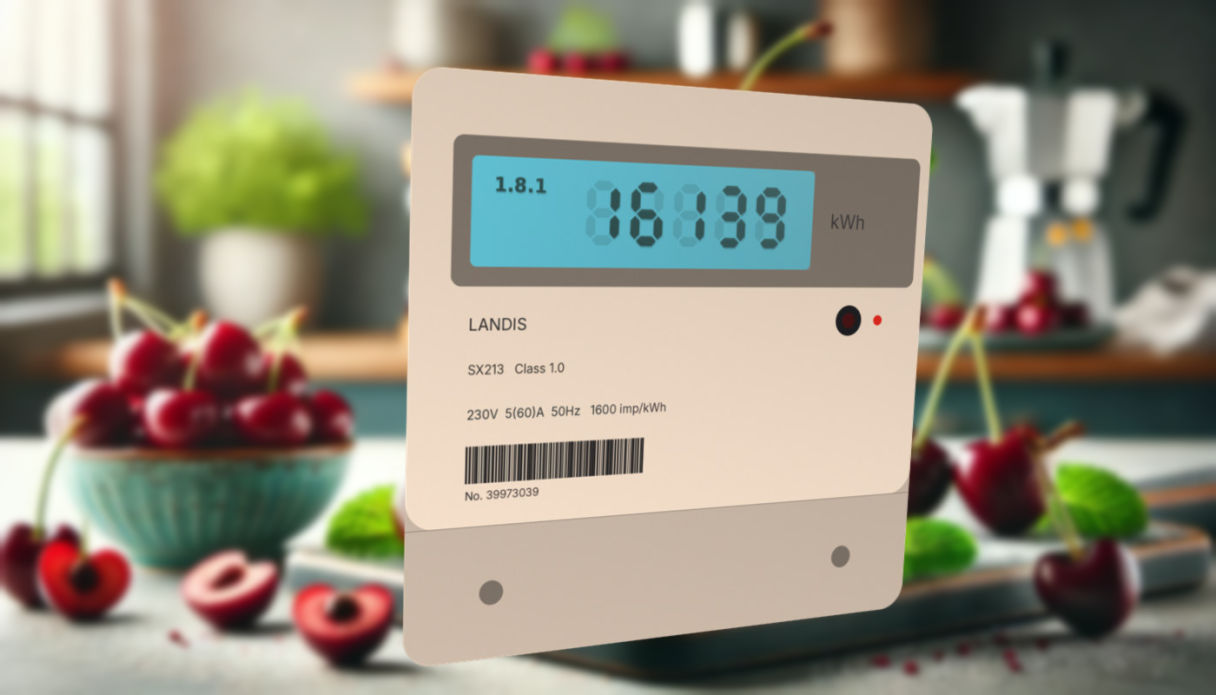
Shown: 16139 kWh
